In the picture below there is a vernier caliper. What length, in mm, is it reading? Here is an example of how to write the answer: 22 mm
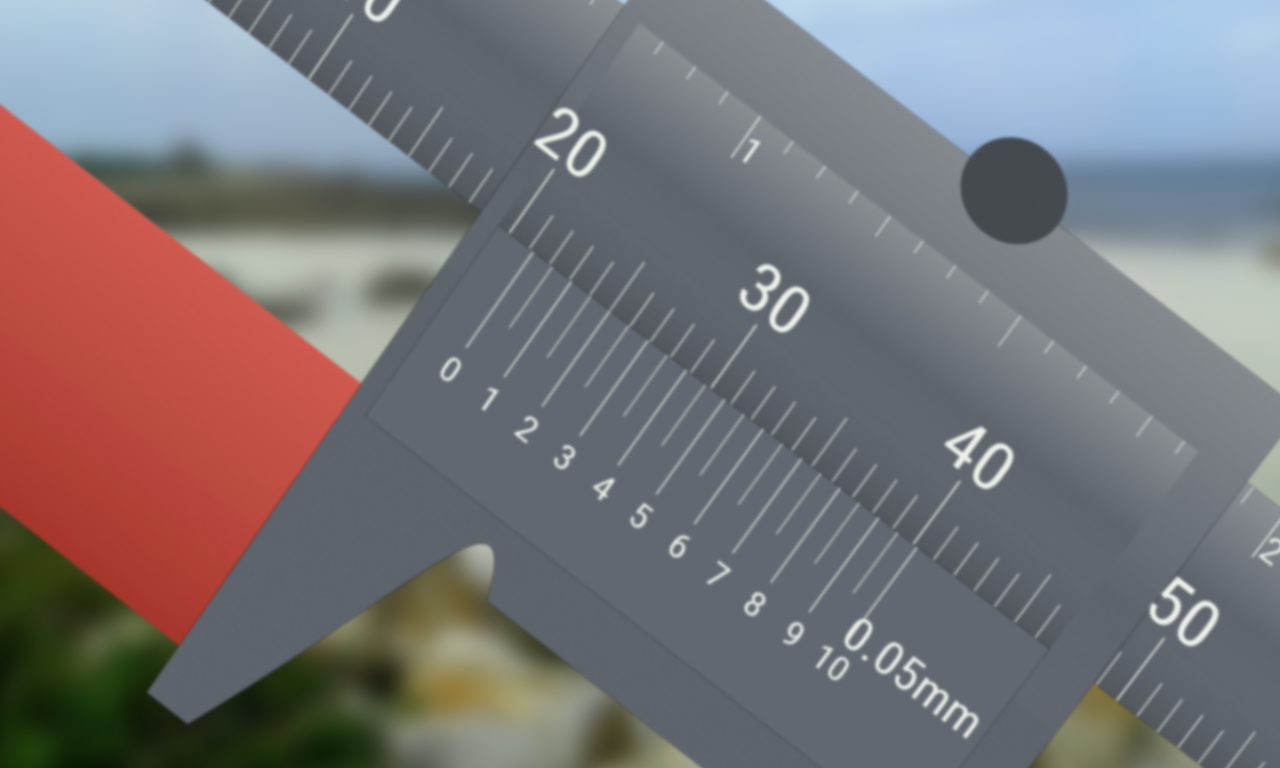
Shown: 21.2 mm
